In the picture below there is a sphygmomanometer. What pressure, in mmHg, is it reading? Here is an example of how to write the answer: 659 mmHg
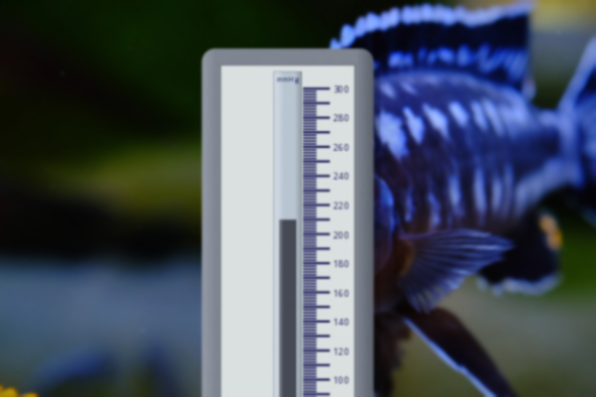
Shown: 210 mmHg
